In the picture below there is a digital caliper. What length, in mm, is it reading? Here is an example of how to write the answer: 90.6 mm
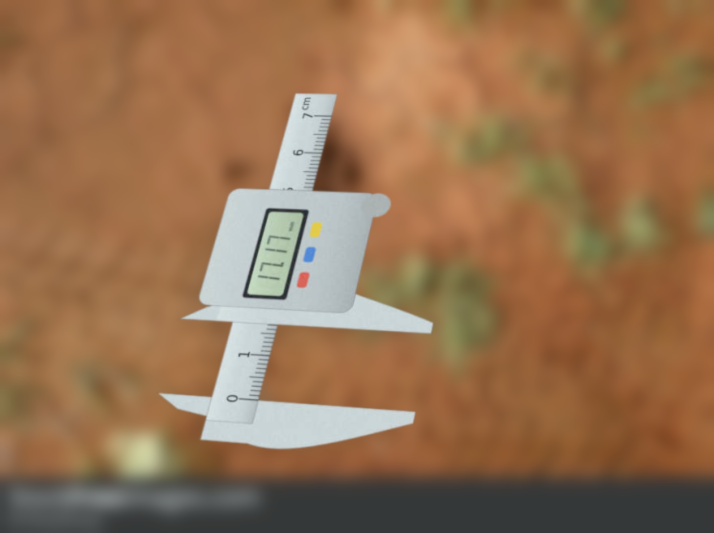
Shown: 17.17 mm
